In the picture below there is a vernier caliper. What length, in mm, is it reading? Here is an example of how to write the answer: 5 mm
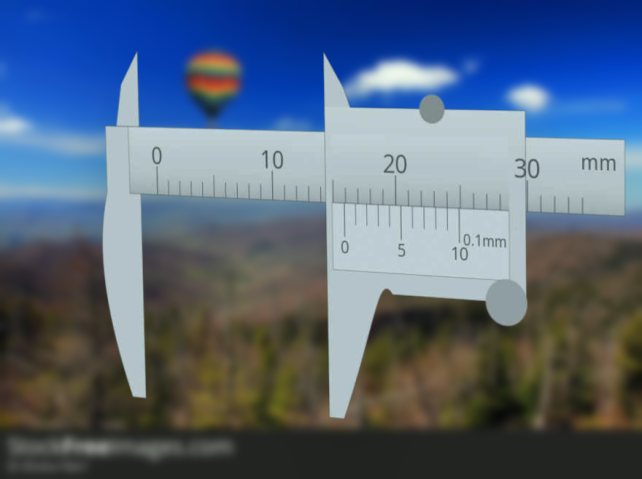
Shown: 15.9 mm
